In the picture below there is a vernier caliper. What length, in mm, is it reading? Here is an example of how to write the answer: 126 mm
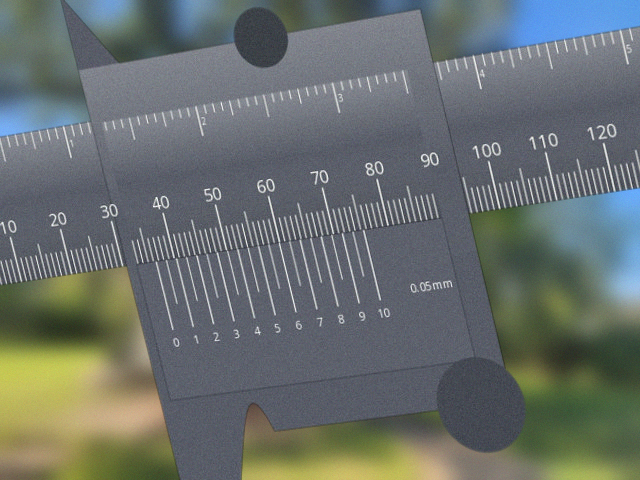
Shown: 36.5 mm
